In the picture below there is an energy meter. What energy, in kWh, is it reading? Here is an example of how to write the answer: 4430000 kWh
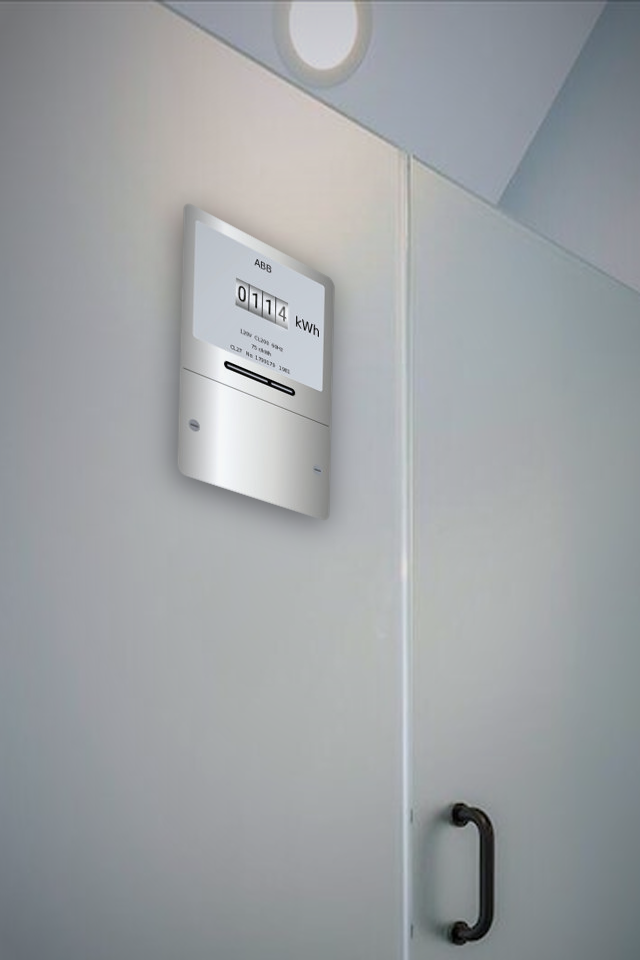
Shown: 114 kWh
